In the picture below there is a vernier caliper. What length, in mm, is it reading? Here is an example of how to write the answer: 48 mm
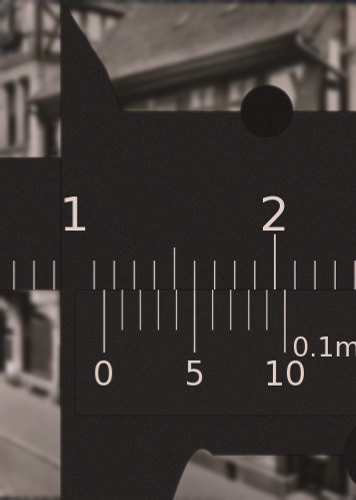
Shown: 11.5 mm
